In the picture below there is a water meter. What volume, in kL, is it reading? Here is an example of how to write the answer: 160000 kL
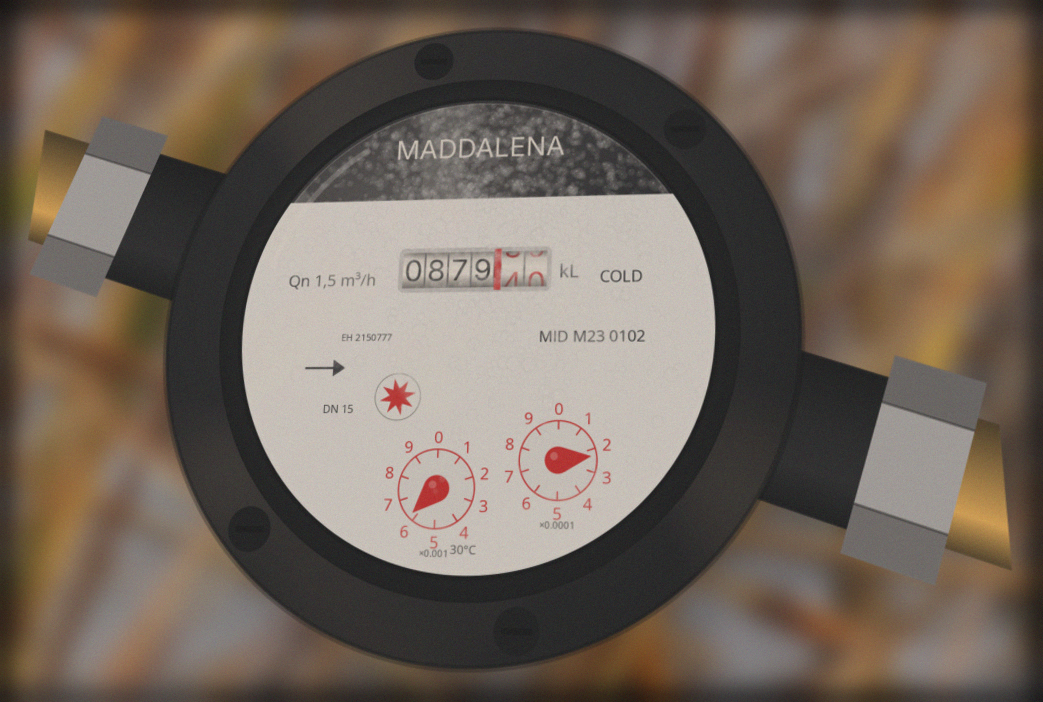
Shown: 879.3962 kL
